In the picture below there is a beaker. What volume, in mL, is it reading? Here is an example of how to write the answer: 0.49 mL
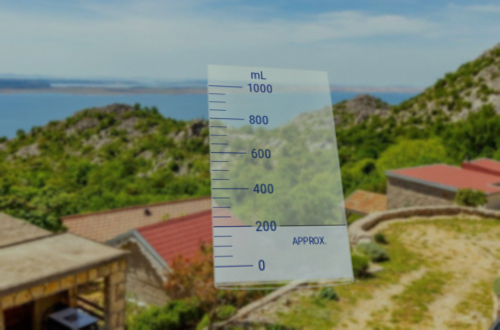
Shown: 200 mL
